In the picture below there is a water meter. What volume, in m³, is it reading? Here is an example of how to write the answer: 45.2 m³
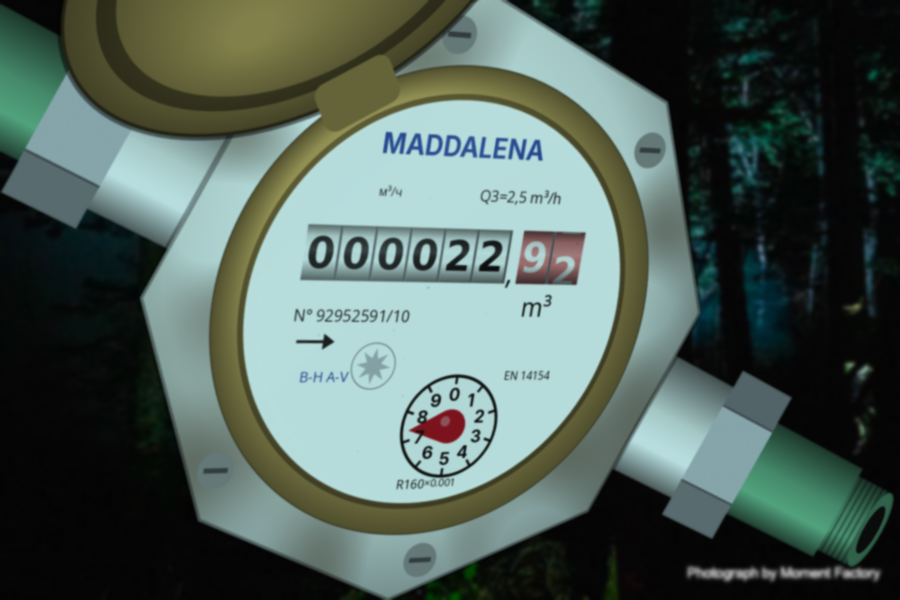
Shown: 22.917 m³
